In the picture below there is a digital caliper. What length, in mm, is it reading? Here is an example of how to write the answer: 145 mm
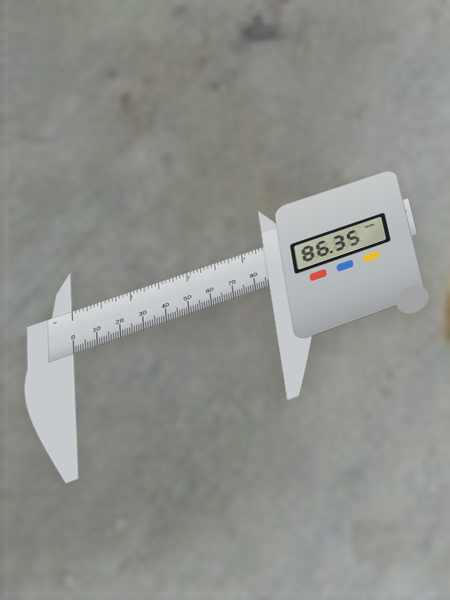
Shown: 86.35 mm
